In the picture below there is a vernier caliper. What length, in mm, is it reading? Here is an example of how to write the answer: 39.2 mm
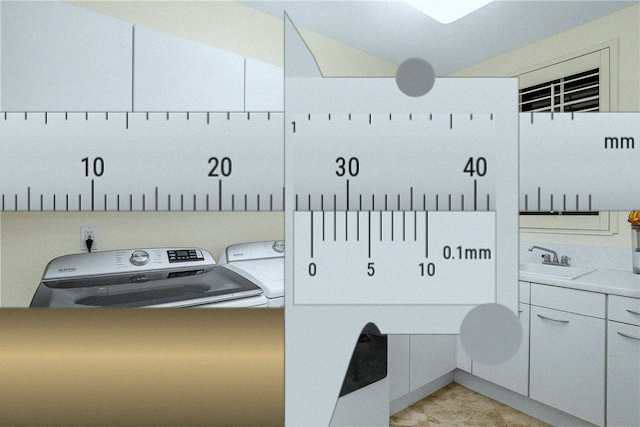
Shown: 27.2 mm
